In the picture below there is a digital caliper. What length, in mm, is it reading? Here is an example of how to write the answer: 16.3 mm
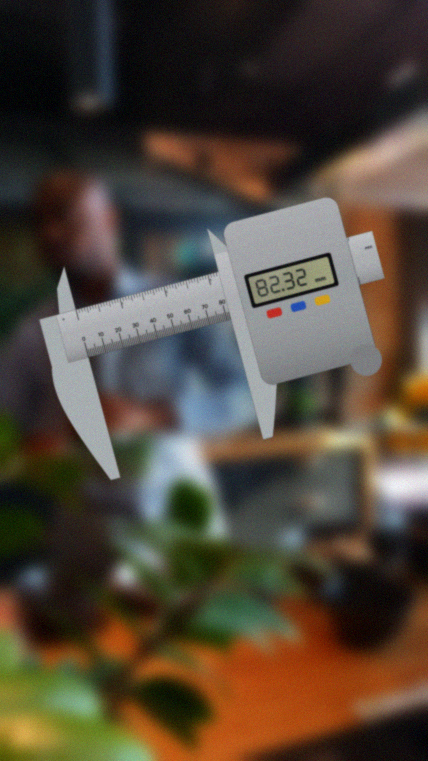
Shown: 82.32 mm
